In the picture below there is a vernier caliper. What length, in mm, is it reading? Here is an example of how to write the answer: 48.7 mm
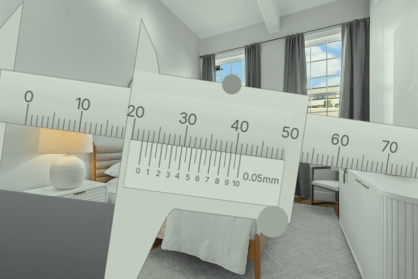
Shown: 22.0 mm
